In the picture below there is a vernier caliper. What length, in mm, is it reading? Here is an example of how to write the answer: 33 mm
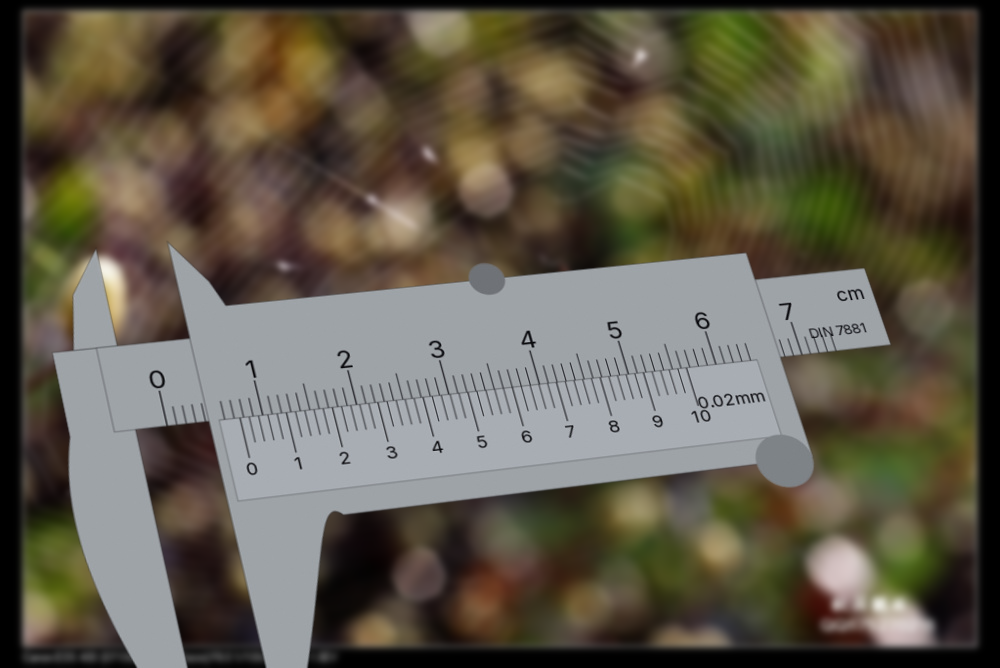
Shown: 7.6 mm
